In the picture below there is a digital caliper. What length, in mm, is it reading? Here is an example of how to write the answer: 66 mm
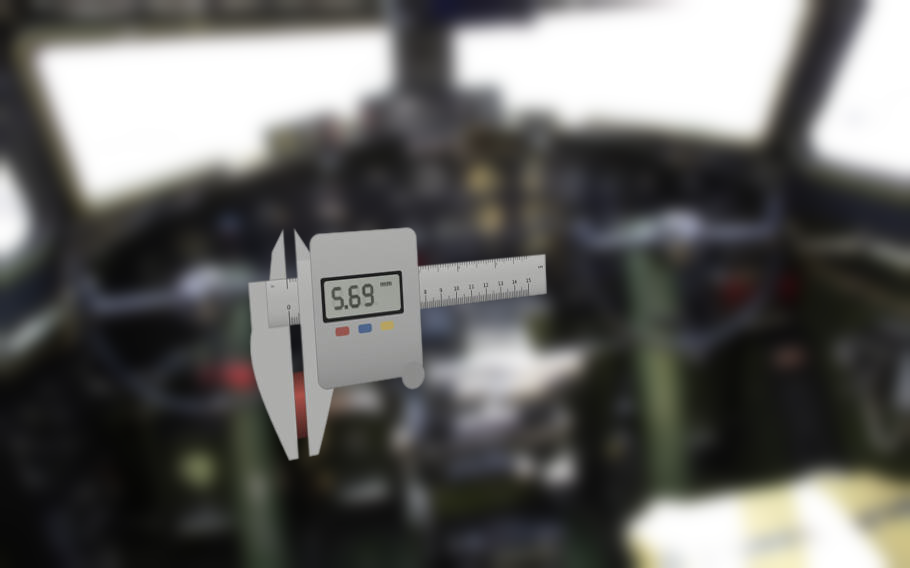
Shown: 5.69 mm
